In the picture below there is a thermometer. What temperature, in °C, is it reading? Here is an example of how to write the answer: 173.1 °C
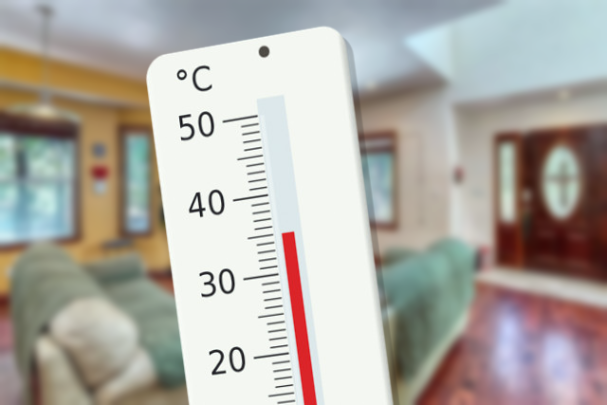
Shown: 35 °C
